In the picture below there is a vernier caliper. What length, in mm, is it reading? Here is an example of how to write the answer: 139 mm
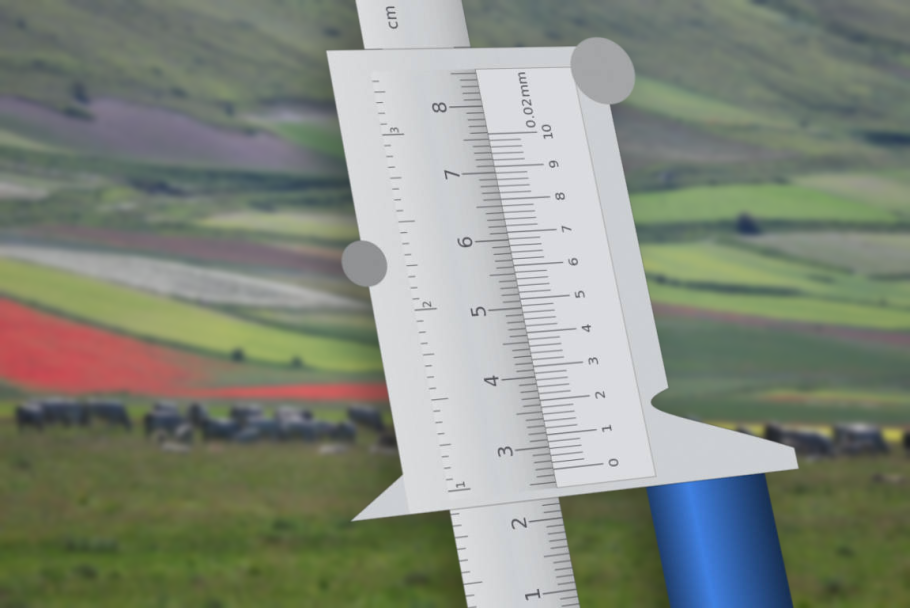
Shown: 26.8 mm
